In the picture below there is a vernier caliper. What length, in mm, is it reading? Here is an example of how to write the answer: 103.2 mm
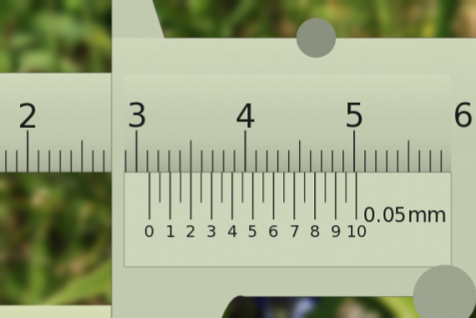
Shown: 31.2 mm
